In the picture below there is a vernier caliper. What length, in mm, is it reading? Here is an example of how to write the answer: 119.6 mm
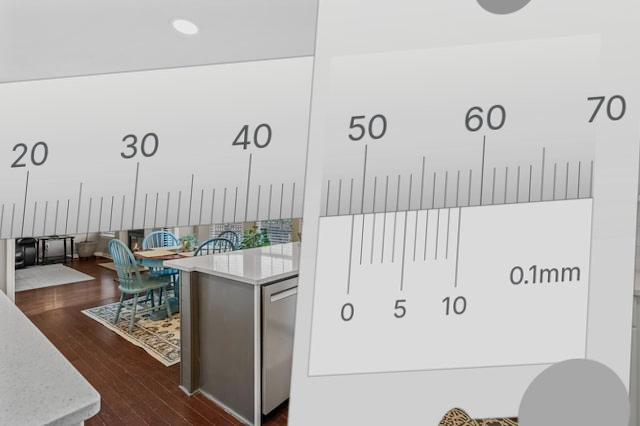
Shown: 49.3 mm
